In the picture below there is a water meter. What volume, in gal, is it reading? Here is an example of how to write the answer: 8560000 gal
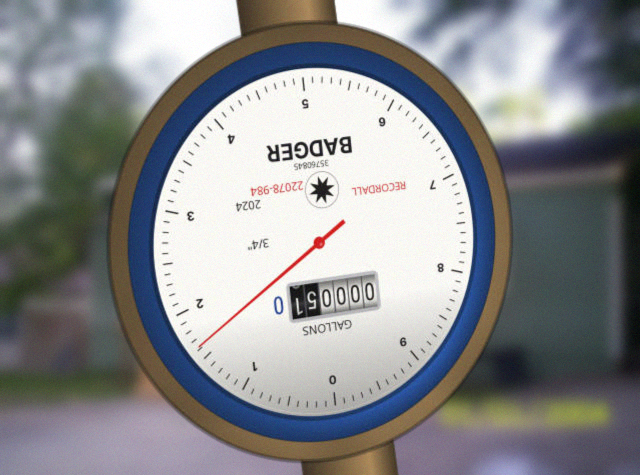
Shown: 511.6 gal
